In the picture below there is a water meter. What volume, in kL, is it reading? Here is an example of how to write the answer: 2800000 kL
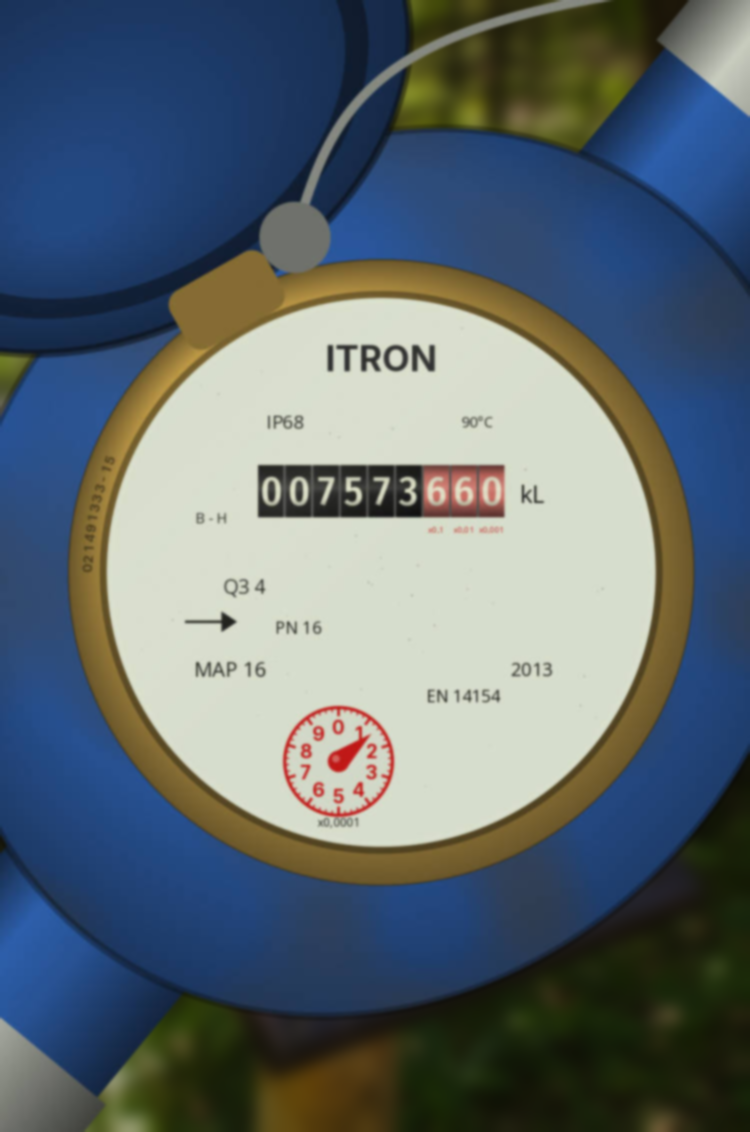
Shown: 7573.6601 kL
